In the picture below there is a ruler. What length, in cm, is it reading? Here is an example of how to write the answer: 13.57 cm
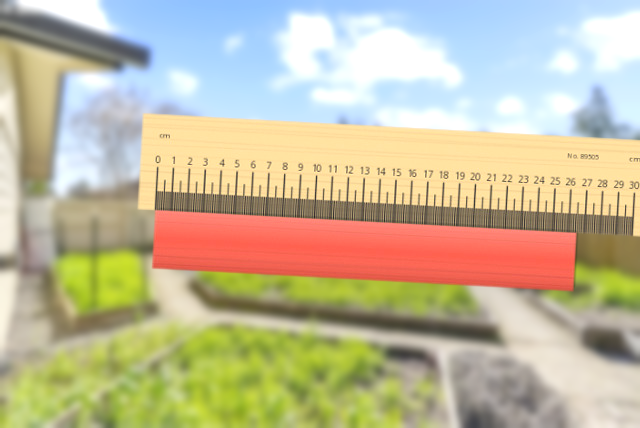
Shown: 26.5 cm
